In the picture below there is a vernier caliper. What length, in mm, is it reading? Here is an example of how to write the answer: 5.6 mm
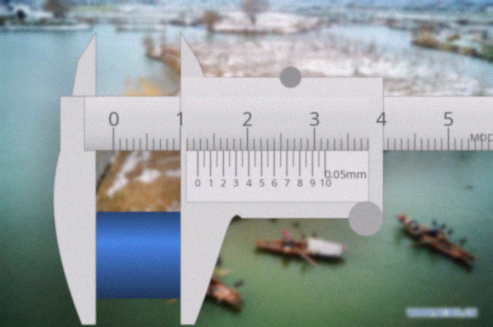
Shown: 12.6 mm
